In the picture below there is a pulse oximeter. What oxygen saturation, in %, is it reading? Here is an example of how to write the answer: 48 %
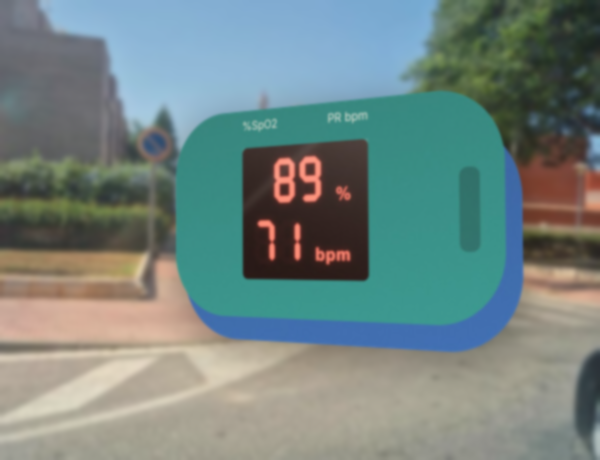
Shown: 89 %
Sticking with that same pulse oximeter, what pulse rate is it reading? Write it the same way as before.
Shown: 71 bpm
